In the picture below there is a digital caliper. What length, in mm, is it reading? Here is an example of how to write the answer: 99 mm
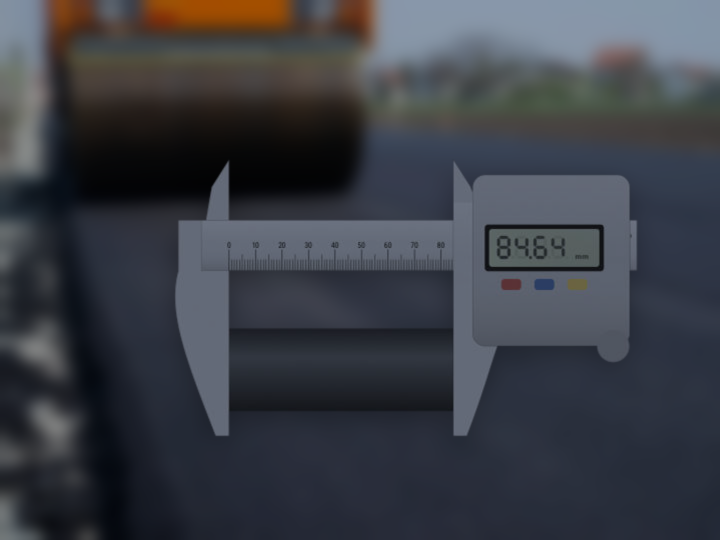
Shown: 84.64 mm
